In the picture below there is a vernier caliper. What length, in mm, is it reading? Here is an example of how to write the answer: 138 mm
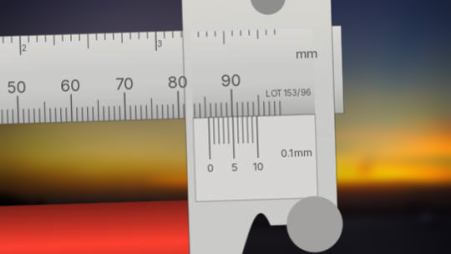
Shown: 85.6 mm
